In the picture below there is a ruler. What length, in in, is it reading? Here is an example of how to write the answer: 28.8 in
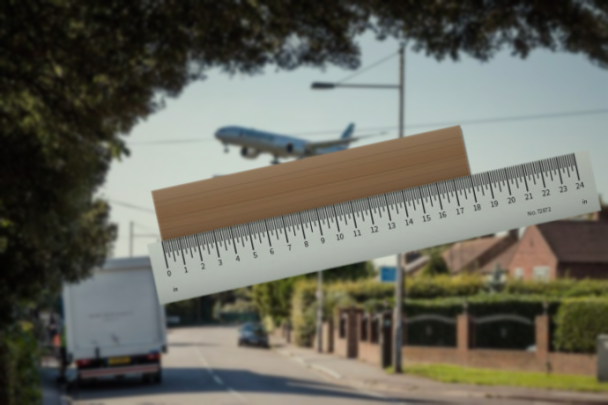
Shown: 18 in
